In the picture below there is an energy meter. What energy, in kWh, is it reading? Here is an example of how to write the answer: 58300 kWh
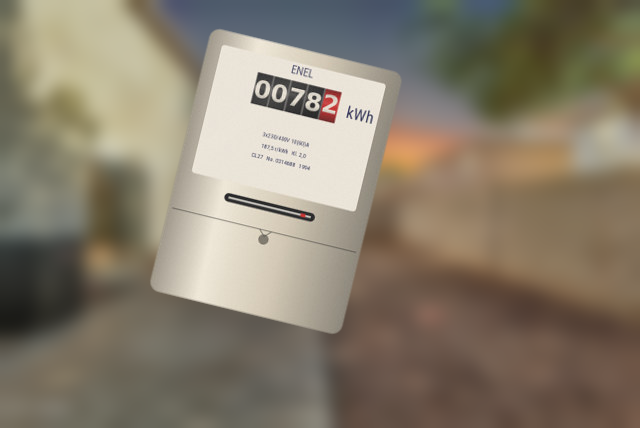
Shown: 78.2 kWh
